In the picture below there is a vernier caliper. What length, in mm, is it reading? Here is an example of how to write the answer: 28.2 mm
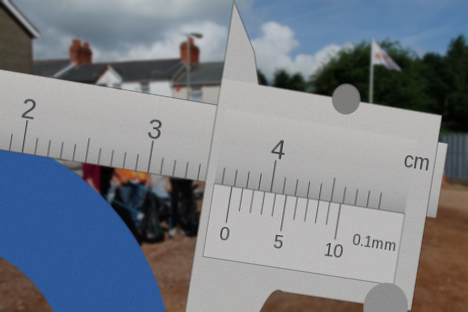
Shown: 36.8 mm
